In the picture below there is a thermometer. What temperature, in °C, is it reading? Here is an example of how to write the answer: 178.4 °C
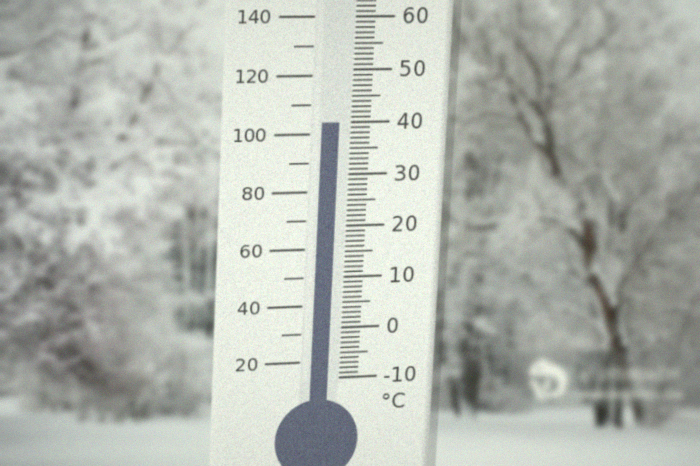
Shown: 40 °C
